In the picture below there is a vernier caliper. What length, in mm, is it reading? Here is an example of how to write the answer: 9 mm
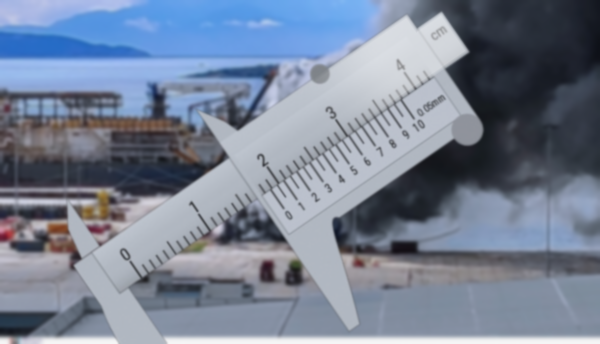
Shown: 18.8 mm
